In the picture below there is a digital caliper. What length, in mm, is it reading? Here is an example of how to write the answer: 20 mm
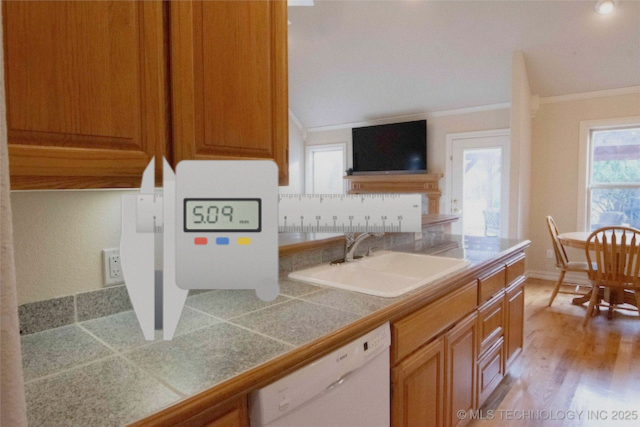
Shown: 5.09 mm
